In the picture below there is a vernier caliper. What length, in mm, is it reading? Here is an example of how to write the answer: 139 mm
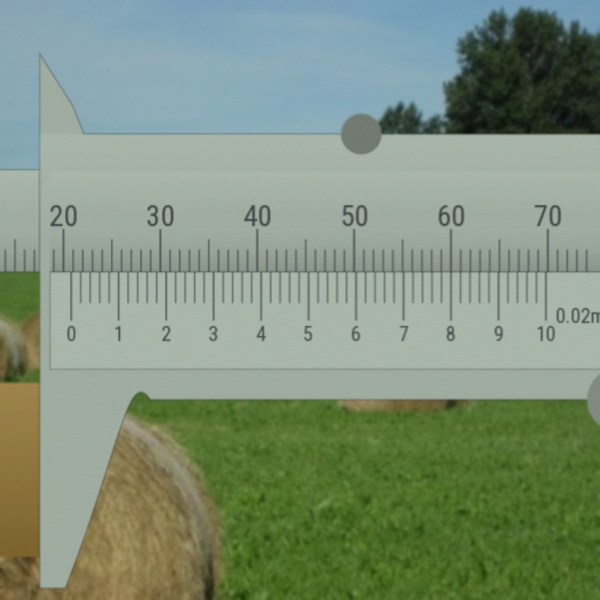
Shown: 20.8 mm
